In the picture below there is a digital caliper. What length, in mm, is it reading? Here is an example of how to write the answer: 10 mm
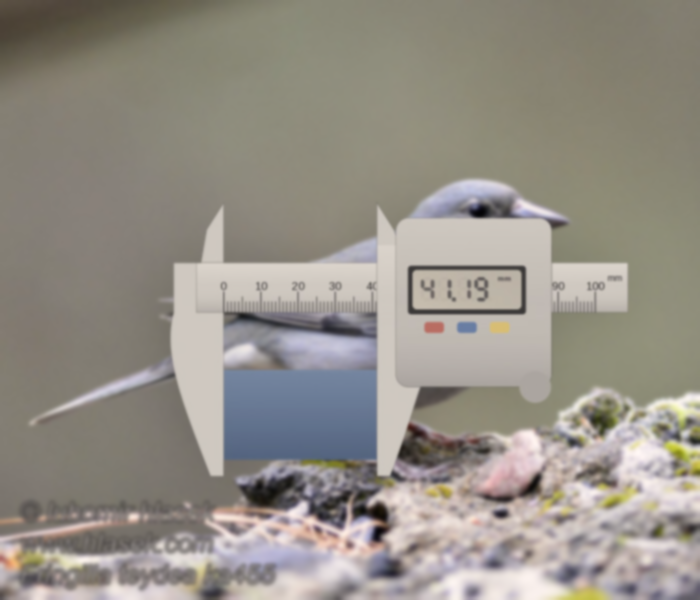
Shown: 41.19 mm
